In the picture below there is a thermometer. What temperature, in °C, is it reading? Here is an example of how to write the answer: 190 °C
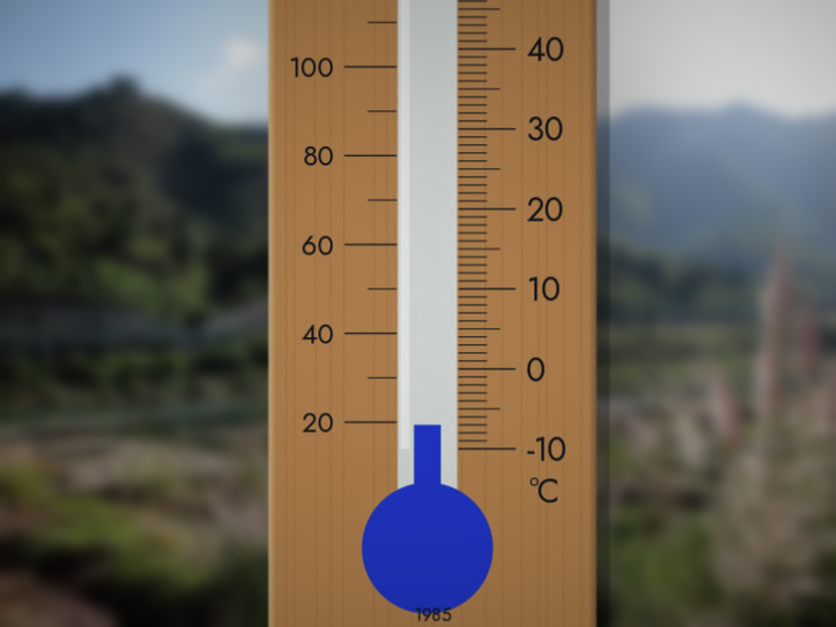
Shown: -7 °C
